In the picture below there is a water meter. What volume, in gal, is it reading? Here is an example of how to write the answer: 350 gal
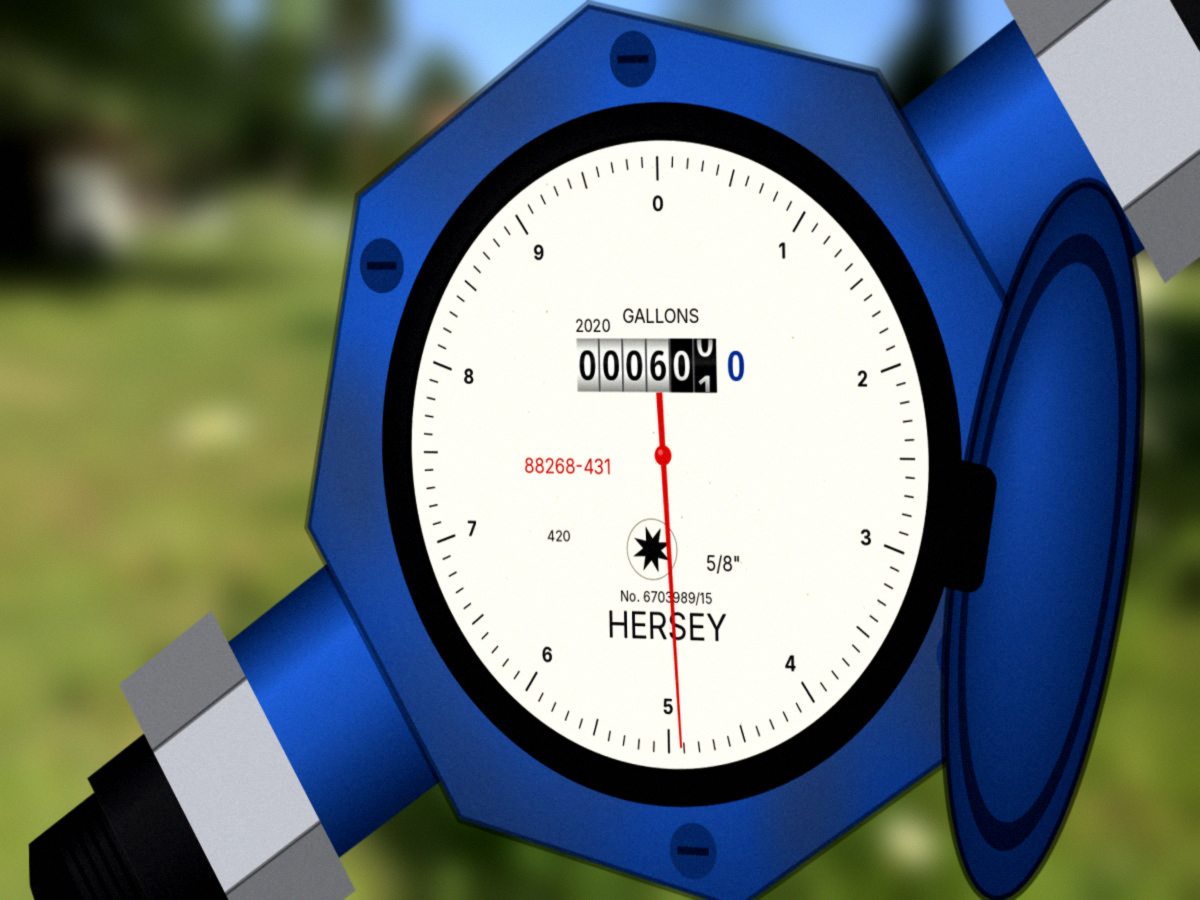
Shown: 6004.9 gal
